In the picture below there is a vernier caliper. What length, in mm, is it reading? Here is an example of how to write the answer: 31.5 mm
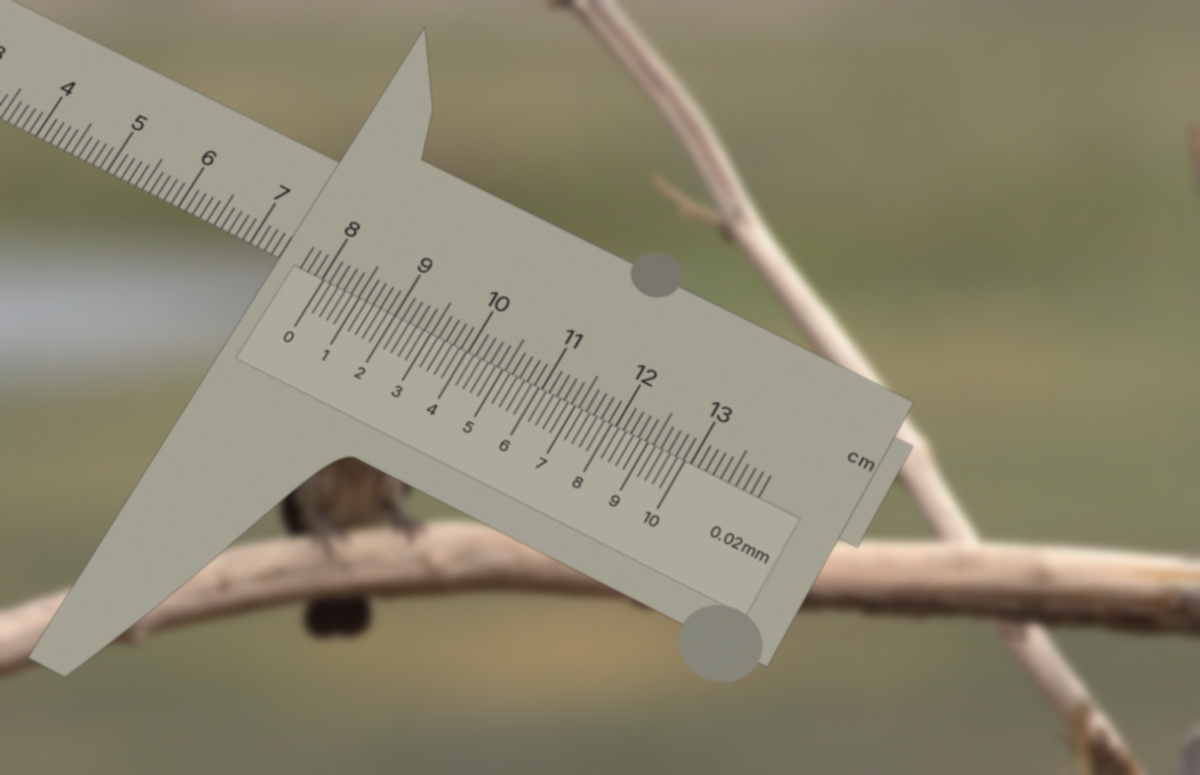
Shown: 80.2 mm
